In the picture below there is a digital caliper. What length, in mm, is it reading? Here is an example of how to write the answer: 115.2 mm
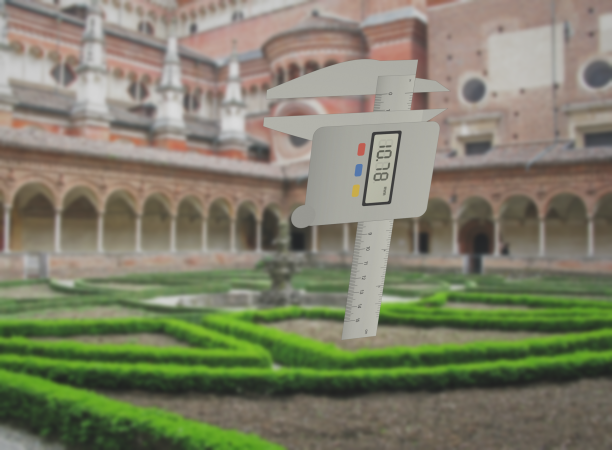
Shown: 10.78 mm
